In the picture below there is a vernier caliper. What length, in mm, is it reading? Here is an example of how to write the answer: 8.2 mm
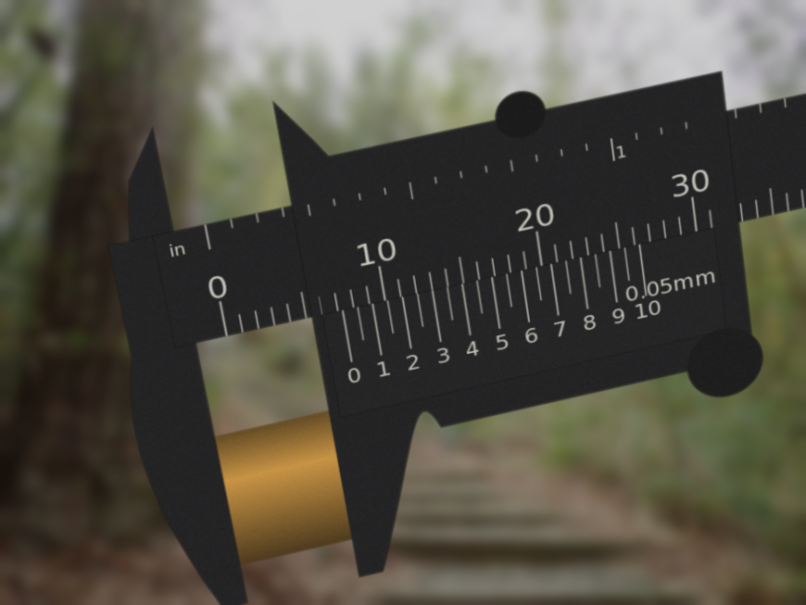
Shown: 7.3 mm
